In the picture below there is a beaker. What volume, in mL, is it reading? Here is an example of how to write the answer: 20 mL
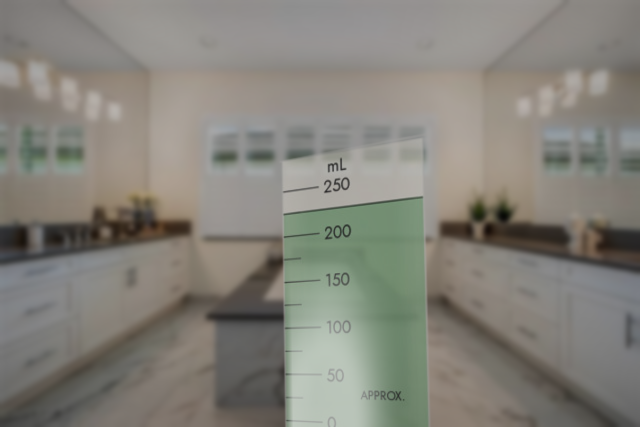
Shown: 225 mL
